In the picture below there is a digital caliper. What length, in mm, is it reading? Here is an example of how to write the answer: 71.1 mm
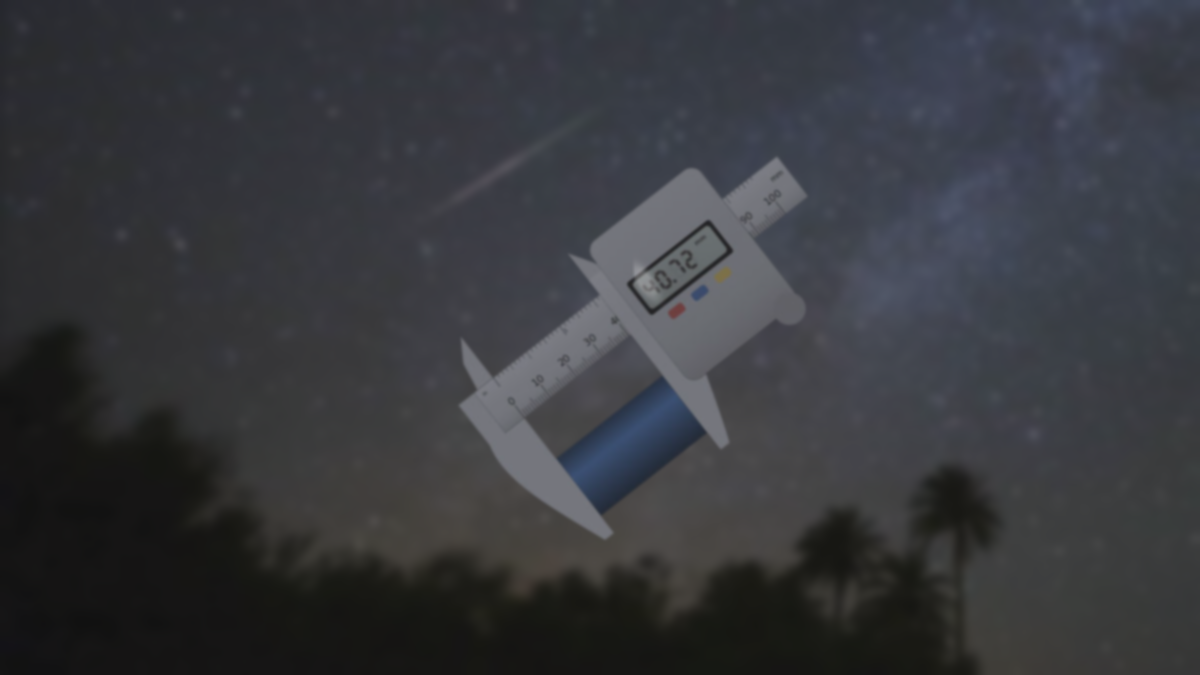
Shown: 40.72 mm
